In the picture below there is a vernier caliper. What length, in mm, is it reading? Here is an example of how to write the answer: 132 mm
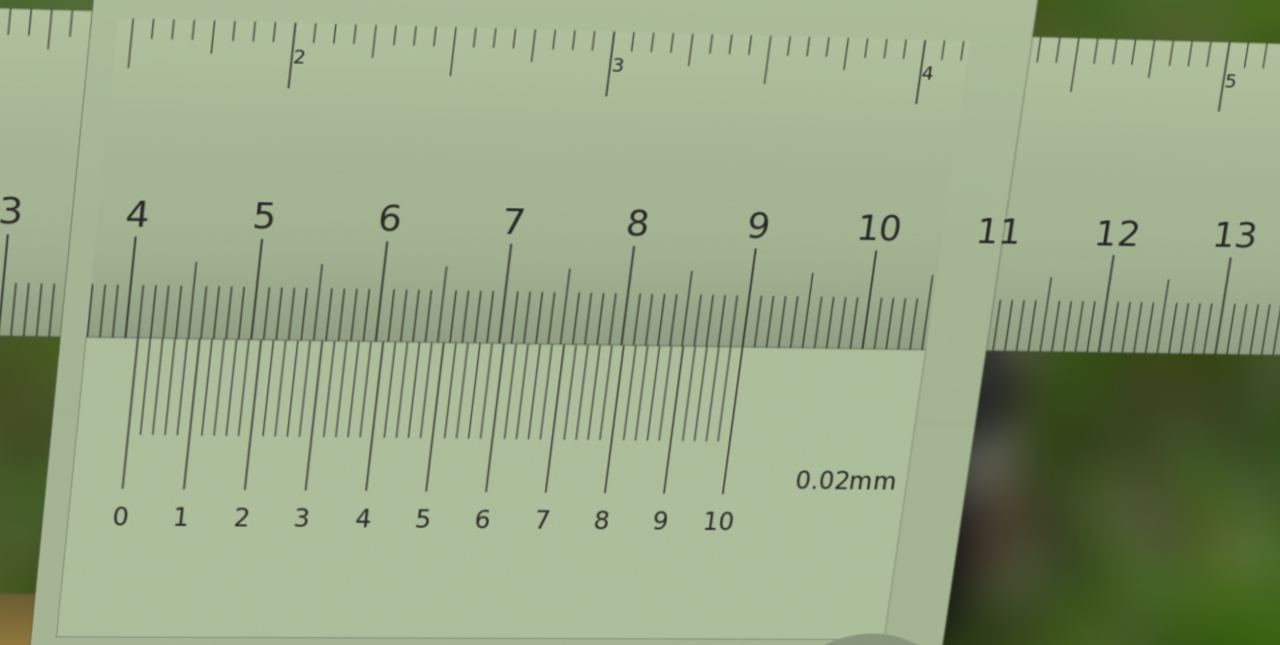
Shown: 41.0 mm
